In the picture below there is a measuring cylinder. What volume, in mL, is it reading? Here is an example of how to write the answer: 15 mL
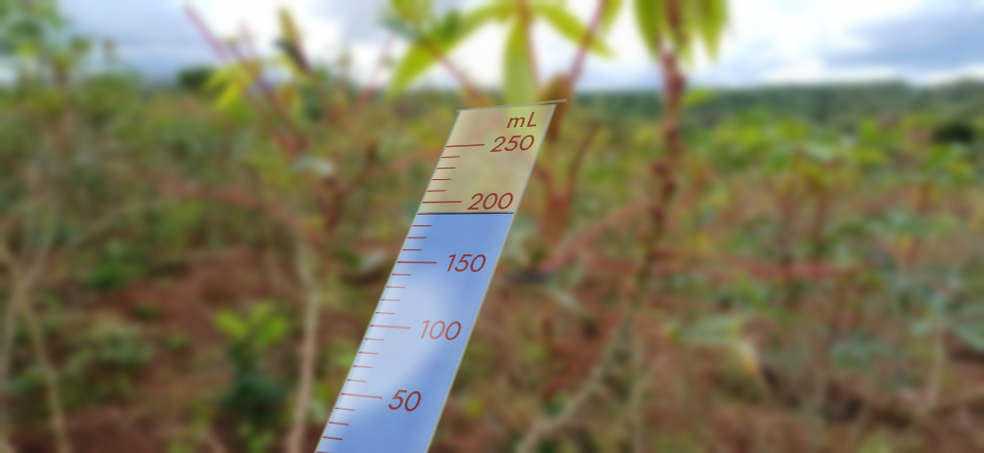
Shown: 190 mL
